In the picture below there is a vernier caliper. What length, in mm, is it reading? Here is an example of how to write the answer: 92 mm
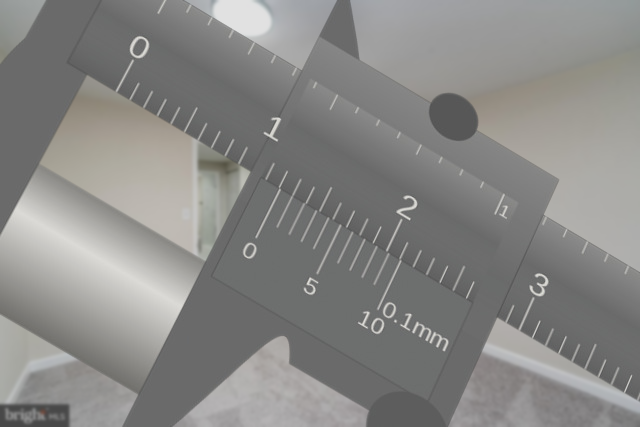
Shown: 12.1 mm
